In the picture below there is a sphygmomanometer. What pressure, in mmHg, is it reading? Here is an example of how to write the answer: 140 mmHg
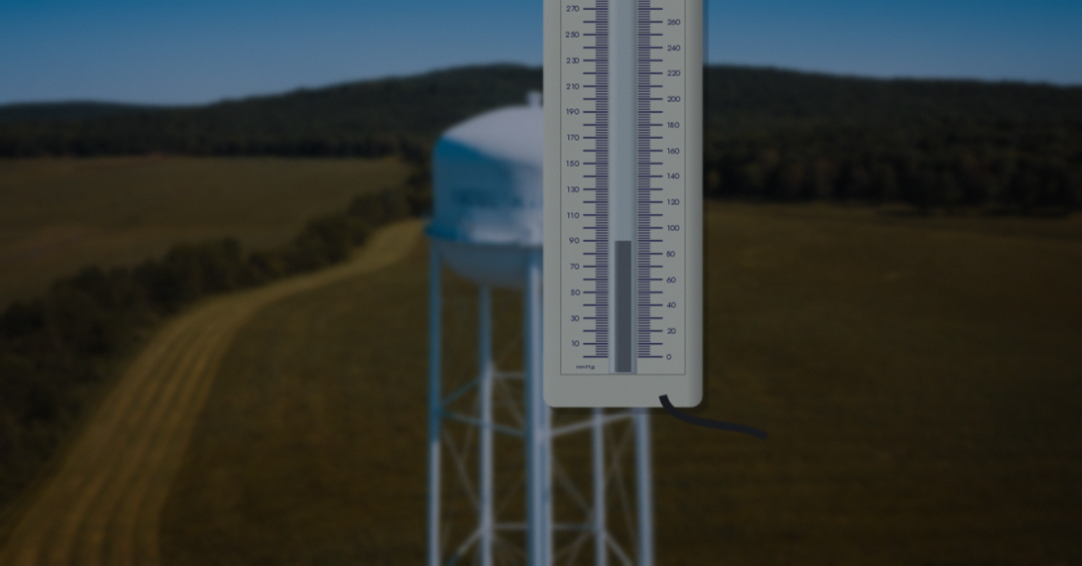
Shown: 90 mmHg
